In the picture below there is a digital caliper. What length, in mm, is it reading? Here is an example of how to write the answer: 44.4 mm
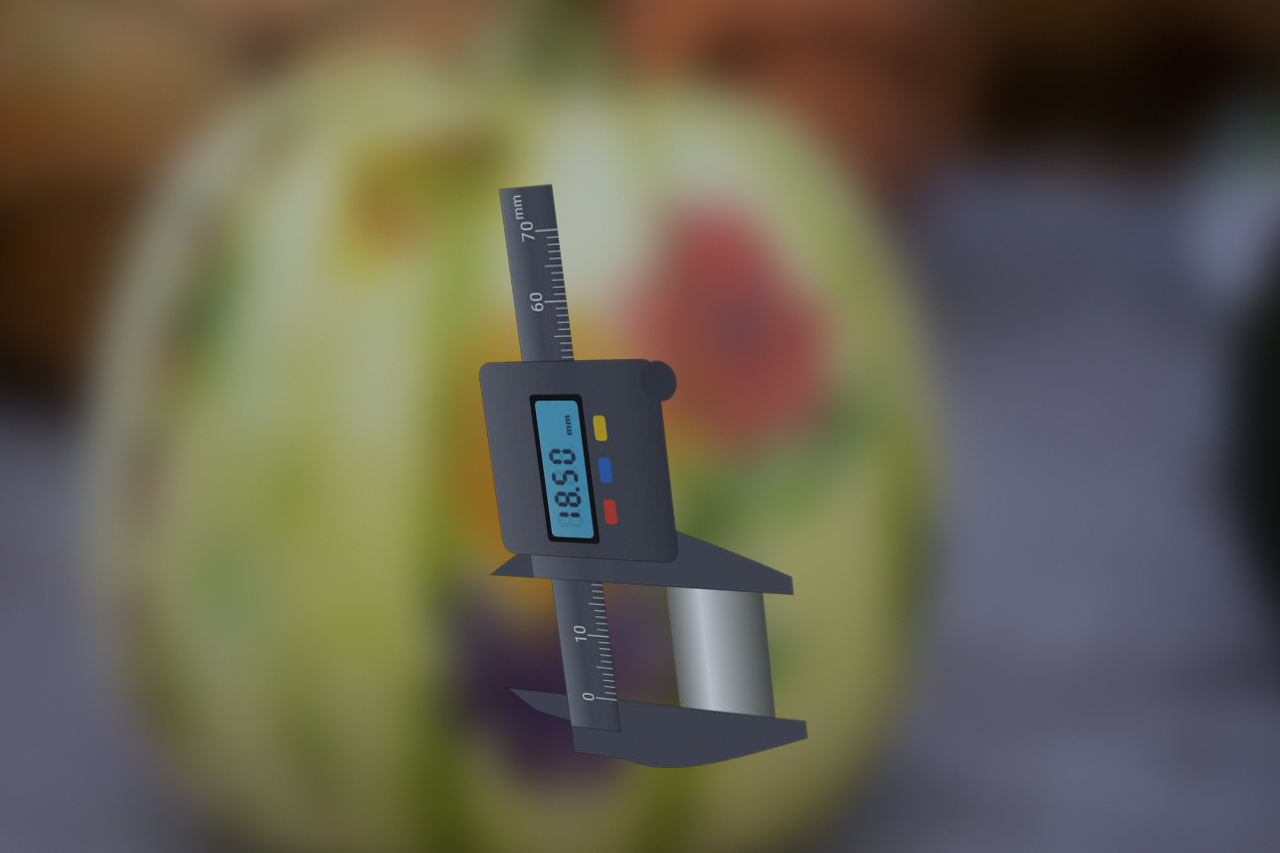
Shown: 18.50 mm
